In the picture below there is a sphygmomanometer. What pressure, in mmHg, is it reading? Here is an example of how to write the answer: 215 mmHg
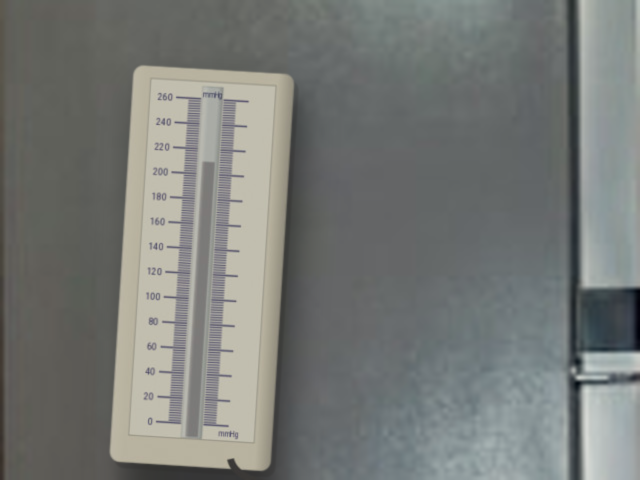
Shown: 210 mmHg
